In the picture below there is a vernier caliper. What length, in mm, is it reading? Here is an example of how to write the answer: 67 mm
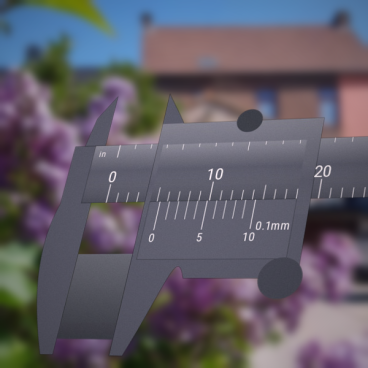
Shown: 5.3 mm
